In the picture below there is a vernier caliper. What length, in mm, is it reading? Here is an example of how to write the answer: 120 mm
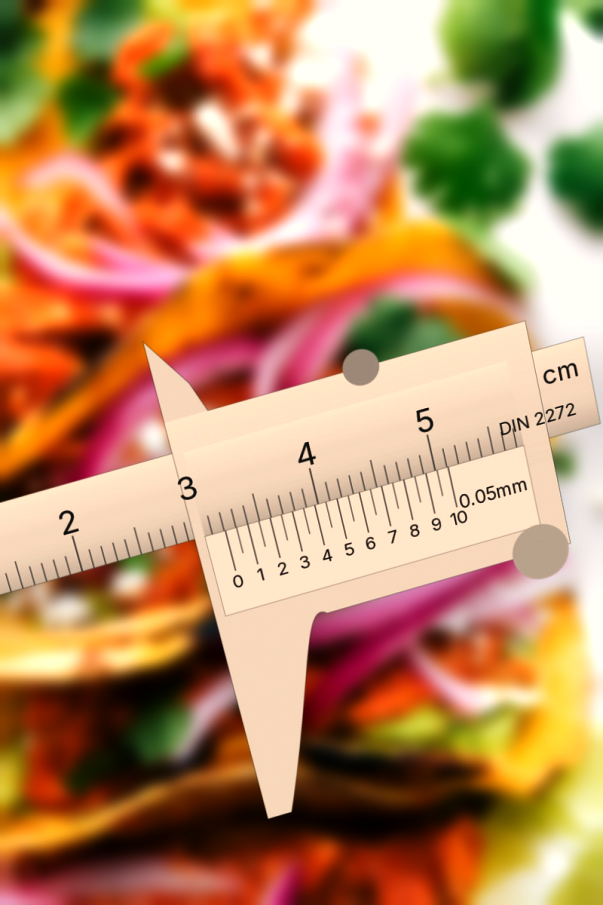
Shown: 32.1 mm
